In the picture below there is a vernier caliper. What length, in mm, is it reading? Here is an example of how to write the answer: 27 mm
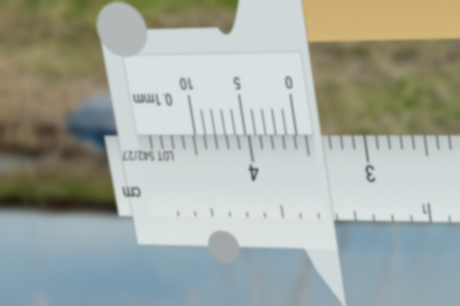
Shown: 35.8 mm
